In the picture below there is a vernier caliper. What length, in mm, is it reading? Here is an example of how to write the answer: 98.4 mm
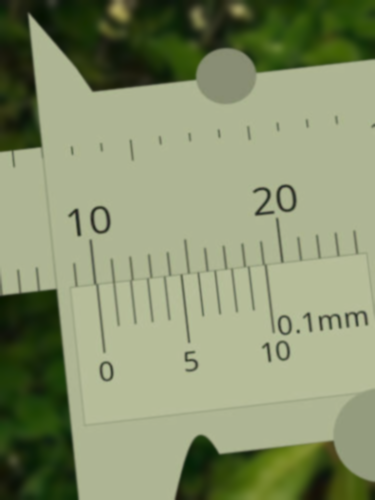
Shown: 10.1 mm
